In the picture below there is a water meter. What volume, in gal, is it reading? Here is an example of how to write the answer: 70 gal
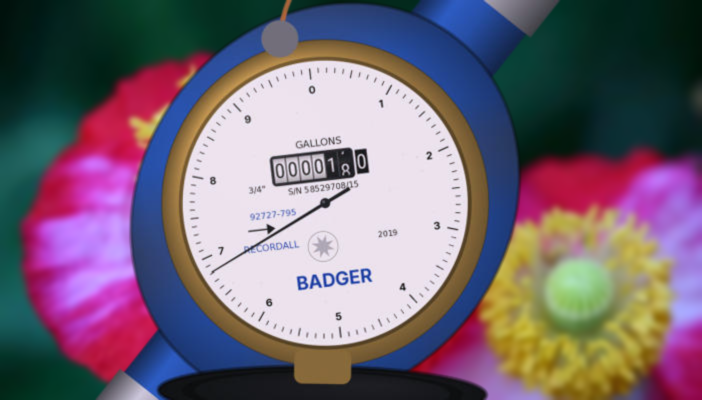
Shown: 176.8 gal
